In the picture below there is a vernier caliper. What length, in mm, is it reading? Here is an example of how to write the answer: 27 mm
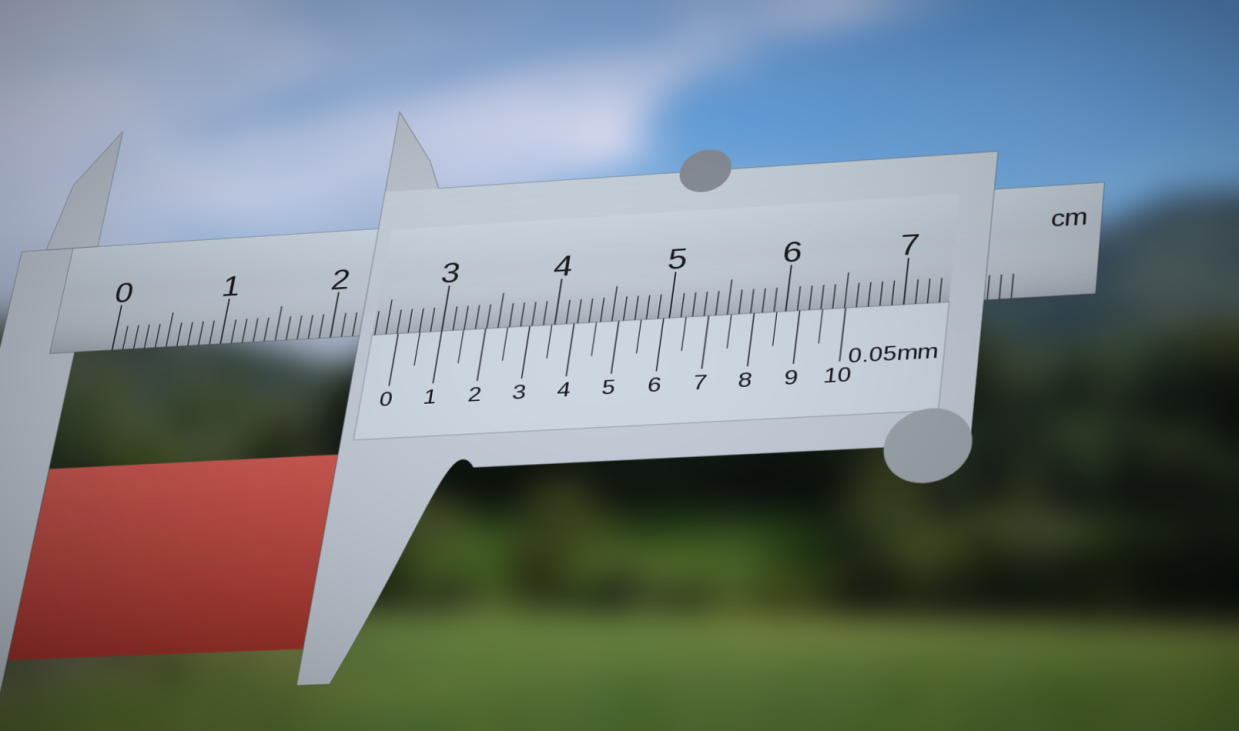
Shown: 26.1 mm
